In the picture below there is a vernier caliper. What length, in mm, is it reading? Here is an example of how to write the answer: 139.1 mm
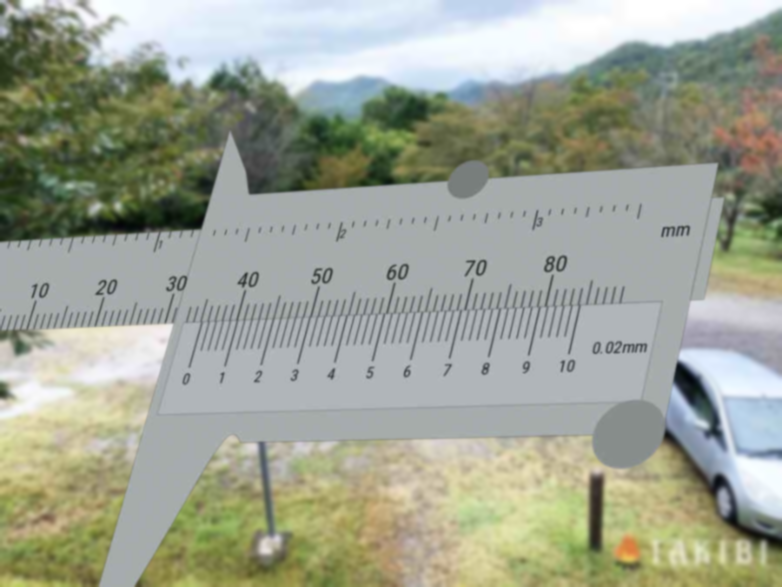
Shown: 35.2 mm
